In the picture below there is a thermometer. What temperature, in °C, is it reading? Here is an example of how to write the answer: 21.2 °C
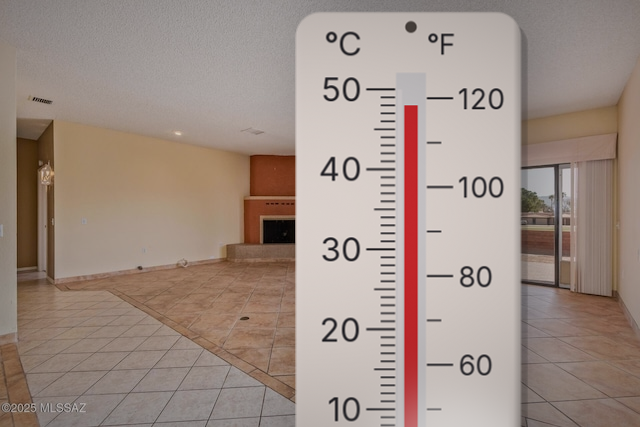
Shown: 48 °C
